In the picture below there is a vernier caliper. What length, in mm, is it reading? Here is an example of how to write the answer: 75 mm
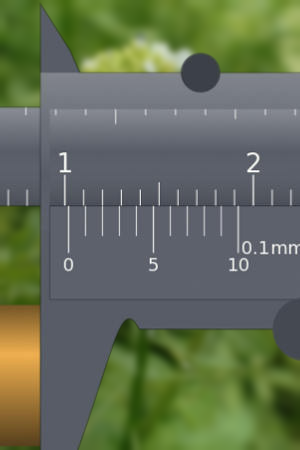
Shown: 10.2 mm
